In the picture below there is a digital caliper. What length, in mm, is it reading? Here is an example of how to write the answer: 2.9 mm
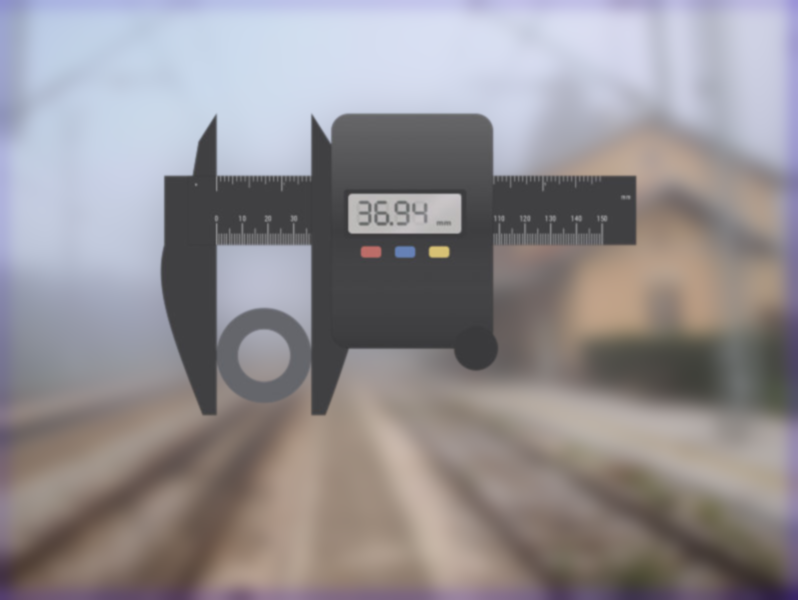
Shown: 36.94 mm
